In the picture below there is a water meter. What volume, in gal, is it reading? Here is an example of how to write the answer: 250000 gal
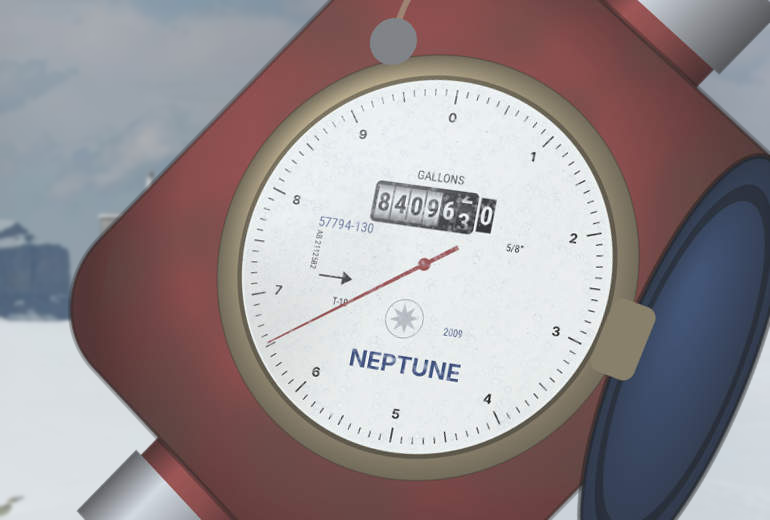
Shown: 8409626.5 gal
